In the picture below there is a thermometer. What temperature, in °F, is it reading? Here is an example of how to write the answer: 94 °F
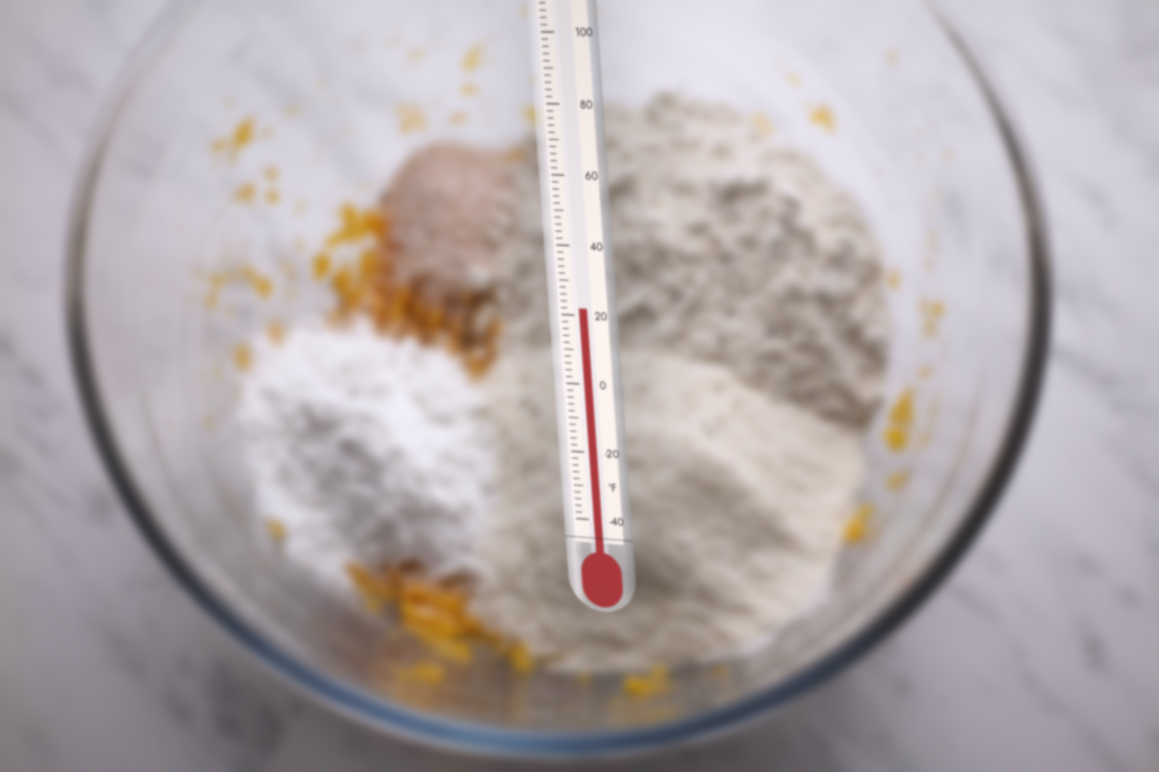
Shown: 22 °F
